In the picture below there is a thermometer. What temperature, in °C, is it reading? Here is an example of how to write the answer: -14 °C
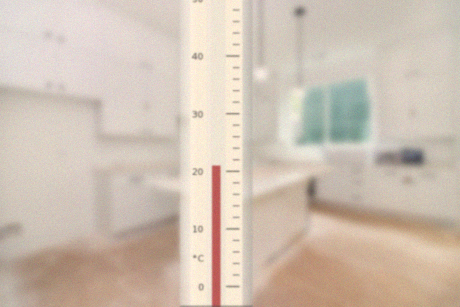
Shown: 21 °C
